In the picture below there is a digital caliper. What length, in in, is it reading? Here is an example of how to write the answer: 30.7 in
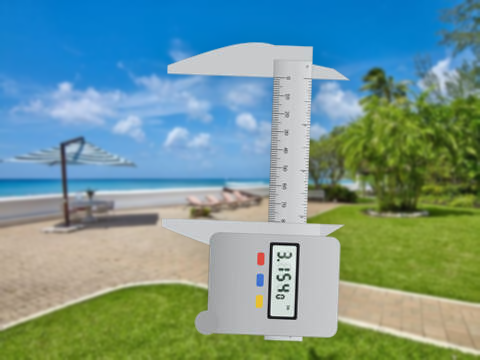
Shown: 3.1540 in
